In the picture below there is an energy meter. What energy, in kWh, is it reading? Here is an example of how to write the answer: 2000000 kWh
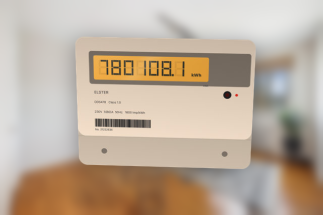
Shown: 780108.1 kWh
